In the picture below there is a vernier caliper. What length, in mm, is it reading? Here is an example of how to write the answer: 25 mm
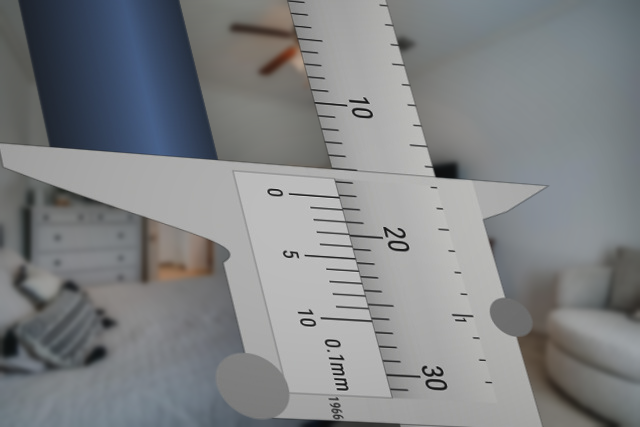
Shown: 17.2 mm
